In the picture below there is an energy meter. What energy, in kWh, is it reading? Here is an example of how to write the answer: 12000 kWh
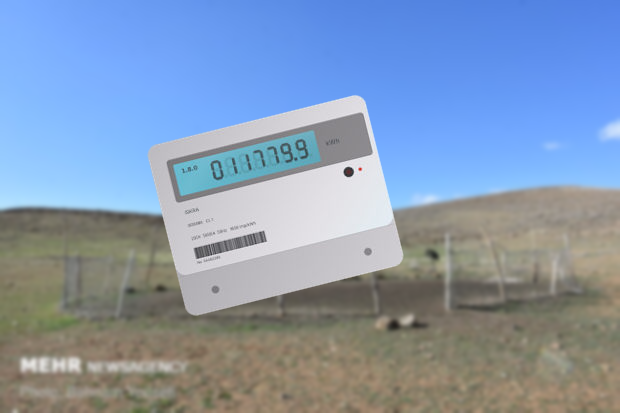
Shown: 11779.9 kWh
